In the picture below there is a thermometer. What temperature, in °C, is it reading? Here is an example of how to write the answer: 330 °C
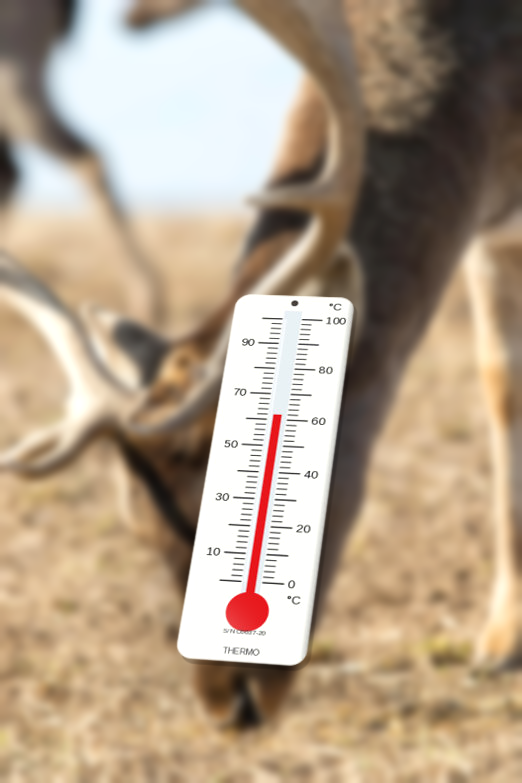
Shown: 62 °C
